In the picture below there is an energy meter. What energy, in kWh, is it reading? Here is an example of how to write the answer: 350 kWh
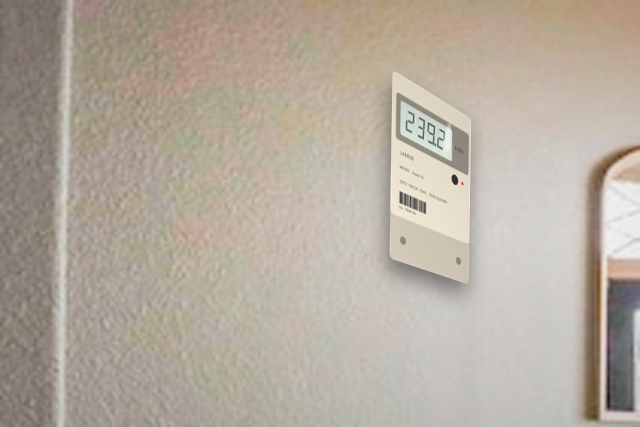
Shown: 239.2 kWh
